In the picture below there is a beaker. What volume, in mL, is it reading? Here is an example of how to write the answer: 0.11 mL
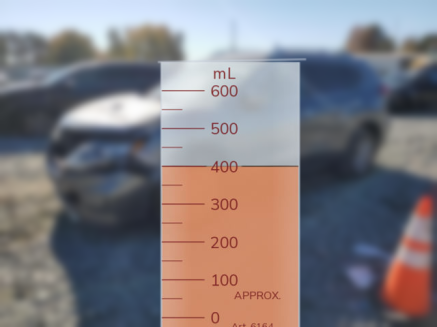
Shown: 400 mL
